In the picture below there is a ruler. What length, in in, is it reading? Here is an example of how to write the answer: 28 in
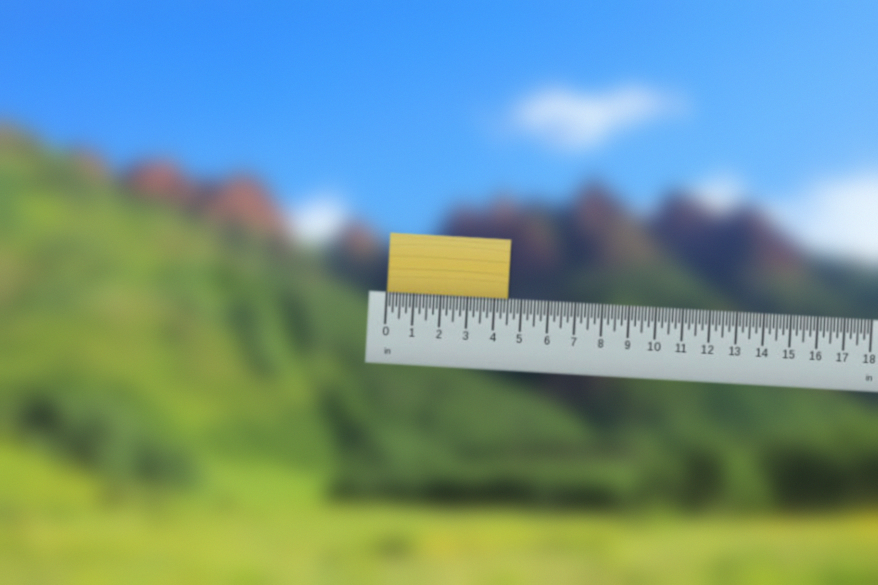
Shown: 4.5 in
